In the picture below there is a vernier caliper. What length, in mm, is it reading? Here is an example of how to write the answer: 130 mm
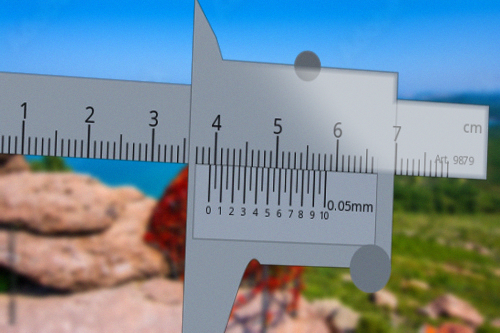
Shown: 39.2 mm
